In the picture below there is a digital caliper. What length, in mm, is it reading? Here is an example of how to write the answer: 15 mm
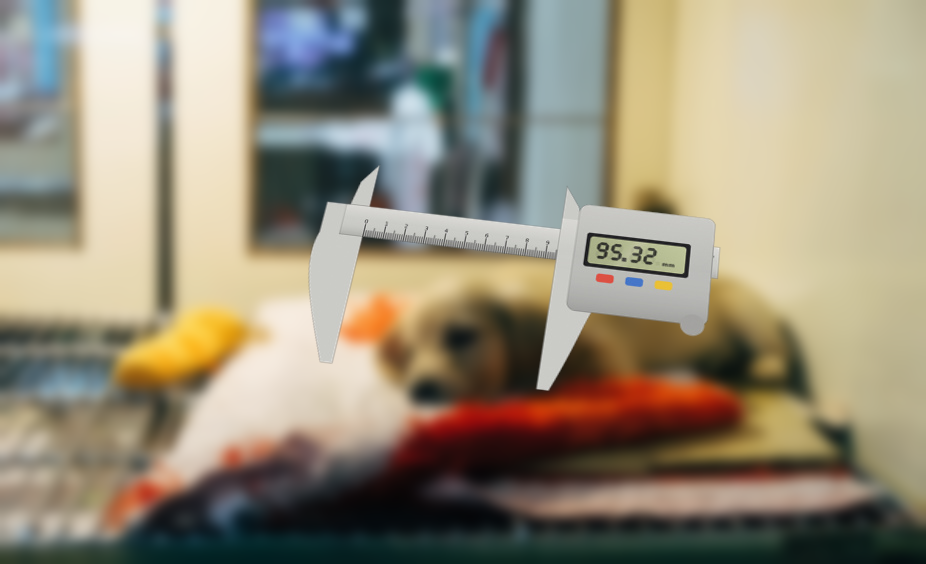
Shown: 95.32 mm
